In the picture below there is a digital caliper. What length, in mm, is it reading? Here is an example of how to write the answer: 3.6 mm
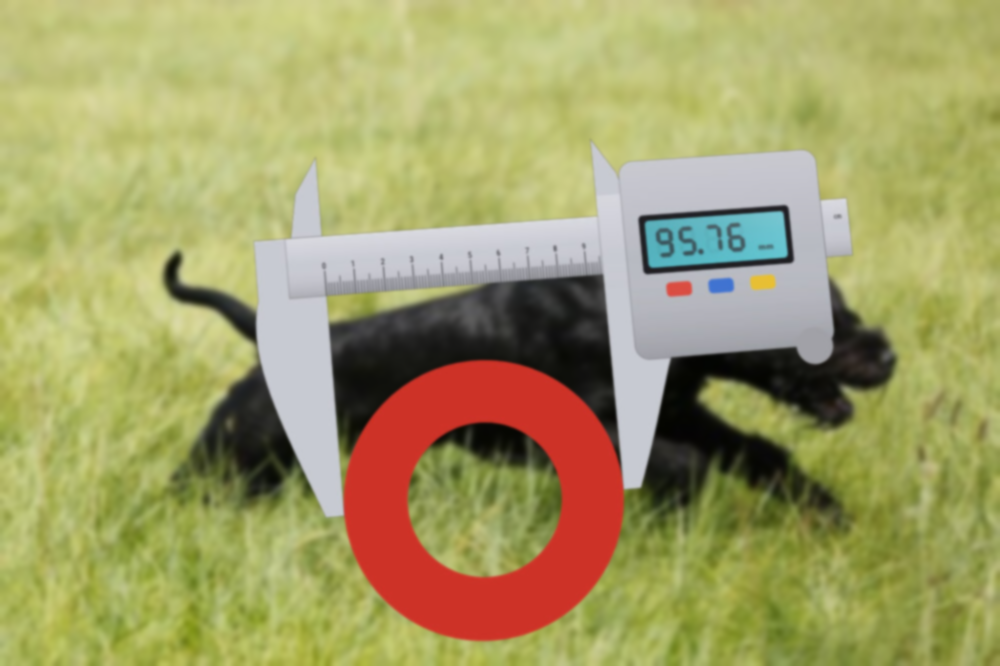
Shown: 95.76 mm
